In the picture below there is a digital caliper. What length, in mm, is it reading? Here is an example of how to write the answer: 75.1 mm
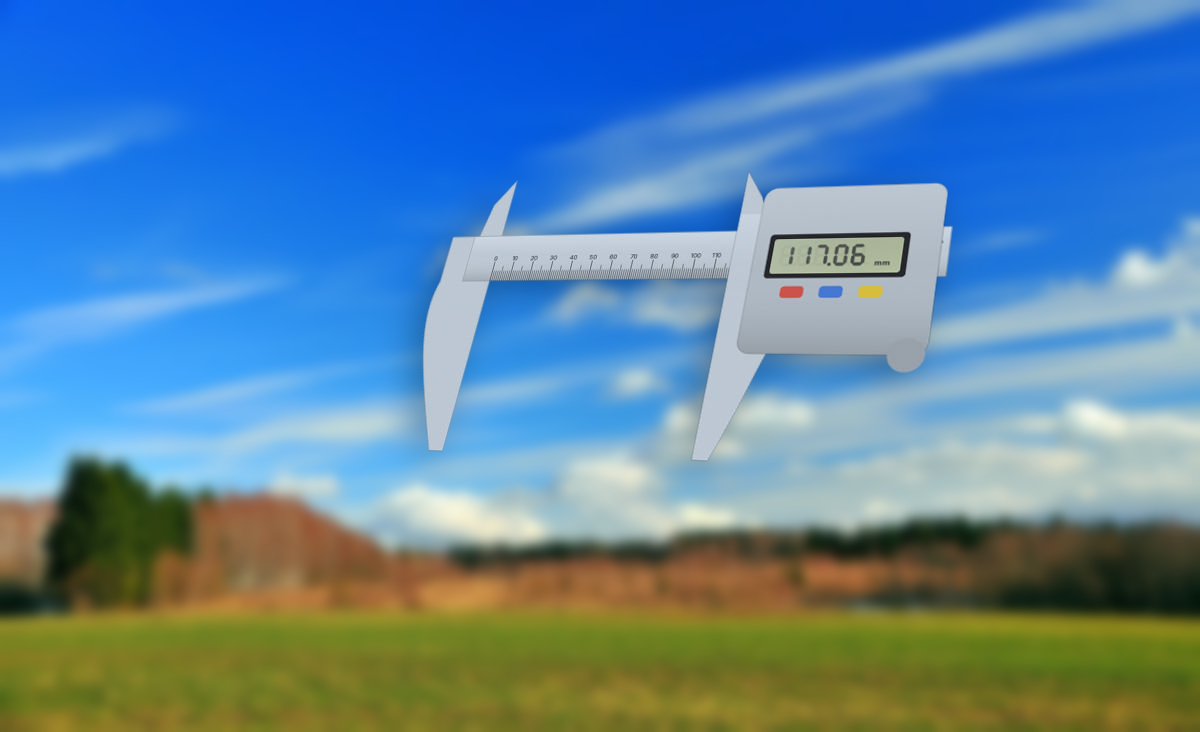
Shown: 117.06 mm
